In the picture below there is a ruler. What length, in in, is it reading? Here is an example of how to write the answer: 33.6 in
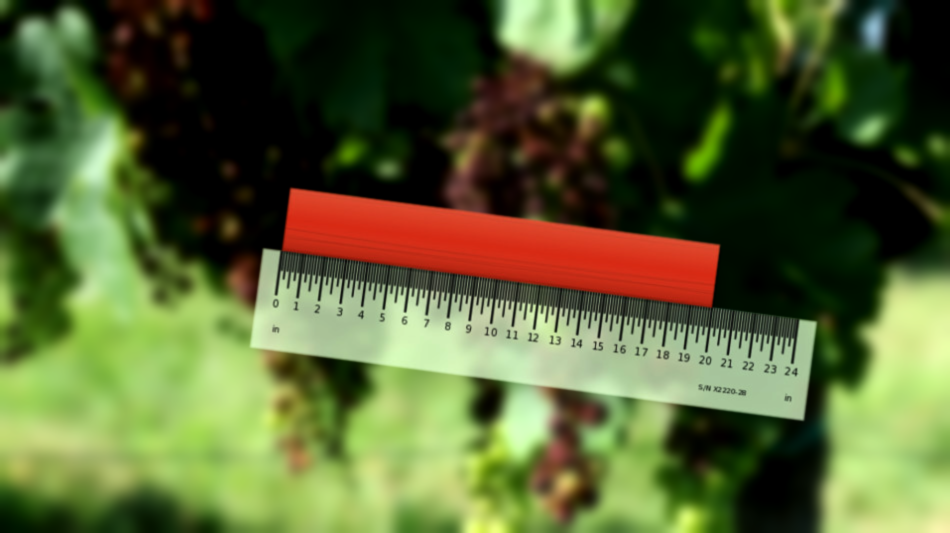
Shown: 20 in
